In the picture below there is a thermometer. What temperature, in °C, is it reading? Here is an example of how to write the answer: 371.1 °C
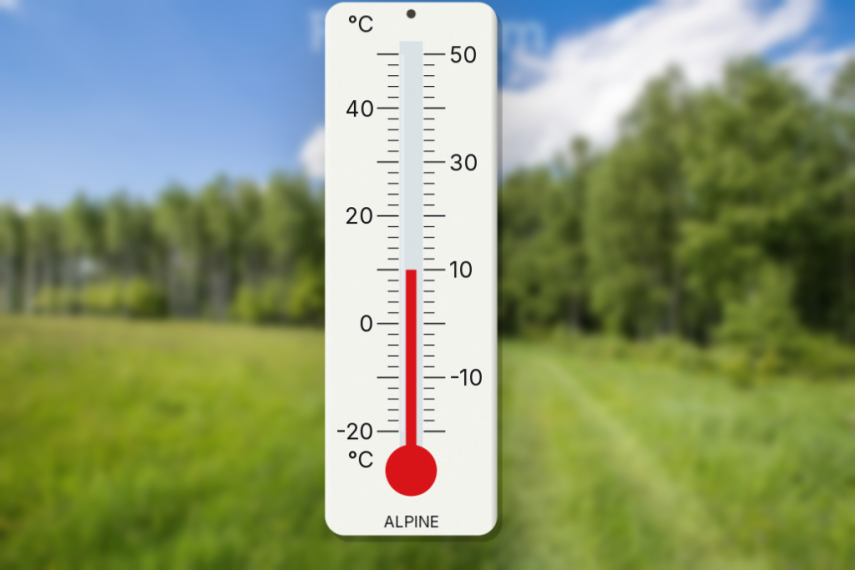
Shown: 10 °C
